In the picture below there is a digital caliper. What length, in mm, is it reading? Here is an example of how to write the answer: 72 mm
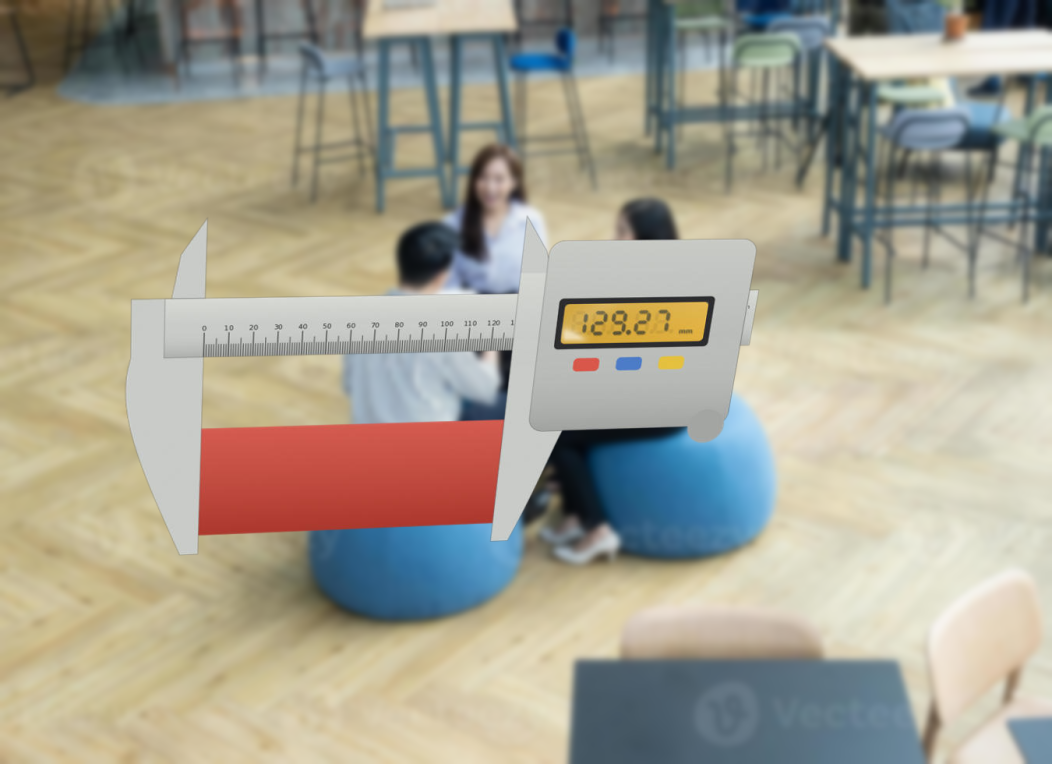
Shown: 129.27 mm
